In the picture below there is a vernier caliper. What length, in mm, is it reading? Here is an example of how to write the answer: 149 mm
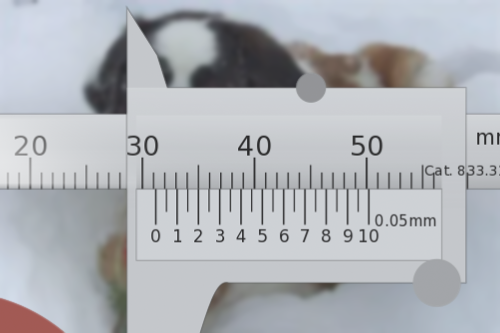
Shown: 31.2 mm
